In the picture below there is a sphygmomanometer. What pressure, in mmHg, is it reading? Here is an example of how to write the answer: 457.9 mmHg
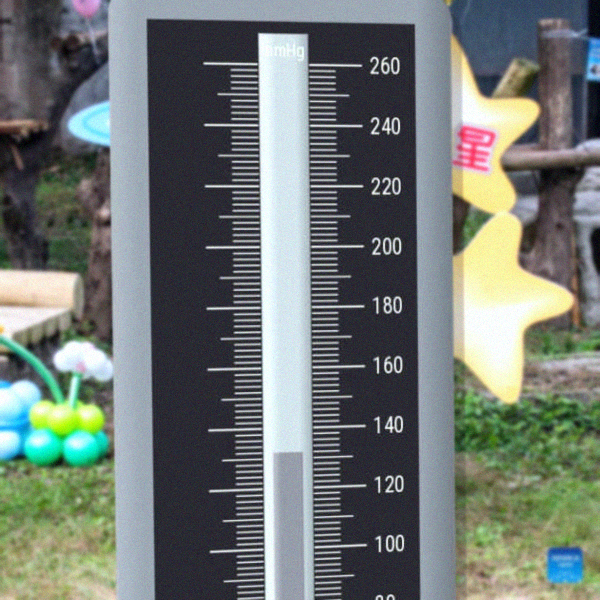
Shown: 132 mmHg
